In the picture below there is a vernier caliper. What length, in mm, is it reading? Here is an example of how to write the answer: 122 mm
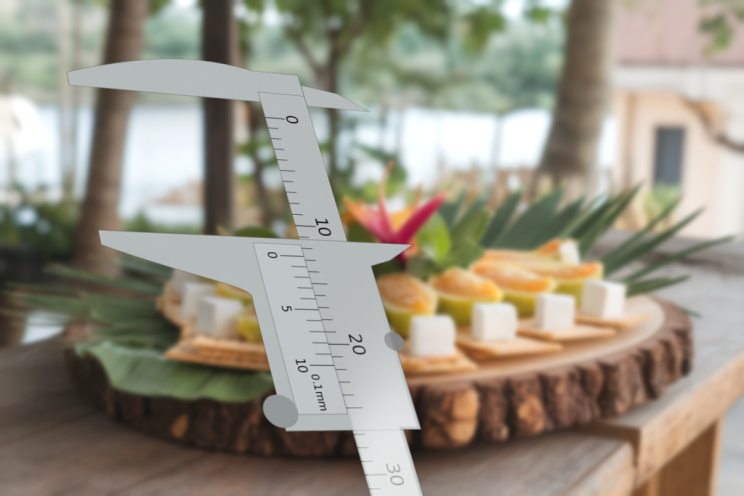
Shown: 12.7 mm
